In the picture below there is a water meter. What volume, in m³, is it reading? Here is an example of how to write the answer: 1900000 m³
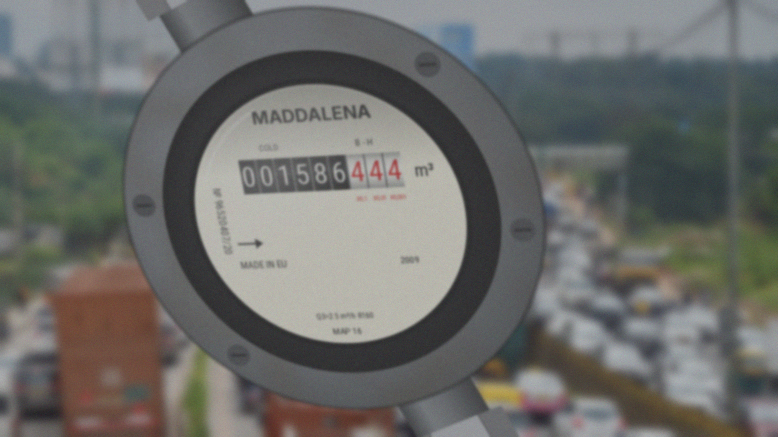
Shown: 1586.444 m³
